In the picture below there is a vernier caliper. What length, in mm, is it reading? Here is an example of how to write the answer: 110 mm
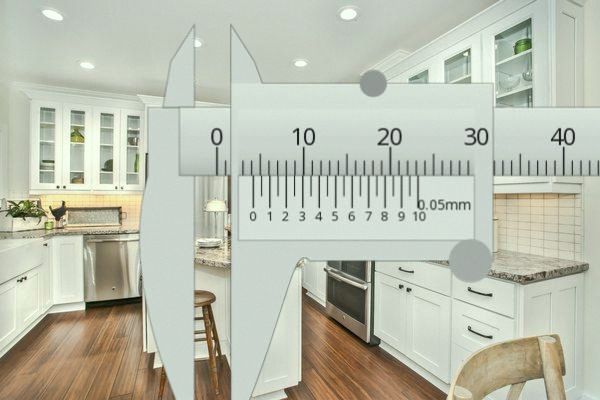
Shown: 4.2 mm
